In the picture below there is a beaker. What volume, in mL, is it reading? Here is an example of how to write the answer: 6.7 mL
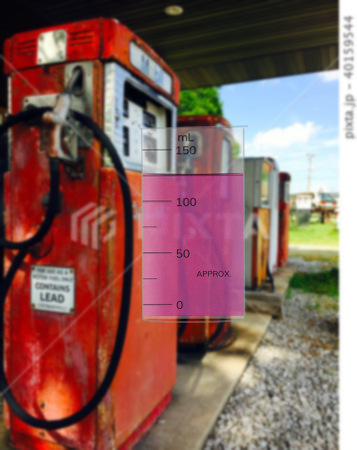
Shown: 125 mL
